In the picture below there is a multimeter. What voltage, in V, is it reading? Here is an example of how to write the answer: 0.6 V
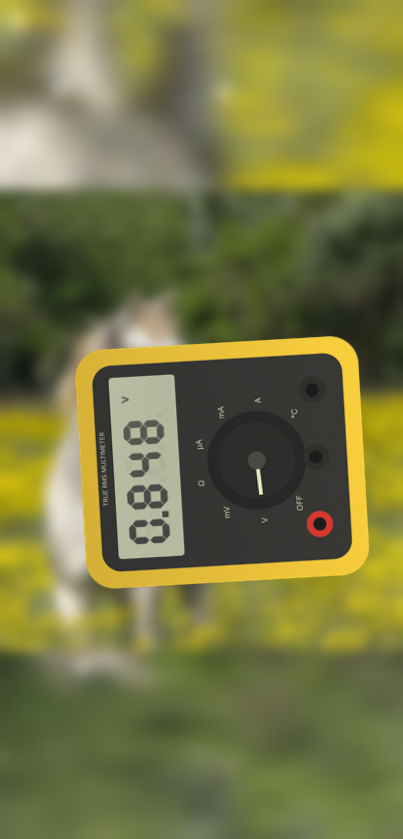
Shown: 0.848 V
